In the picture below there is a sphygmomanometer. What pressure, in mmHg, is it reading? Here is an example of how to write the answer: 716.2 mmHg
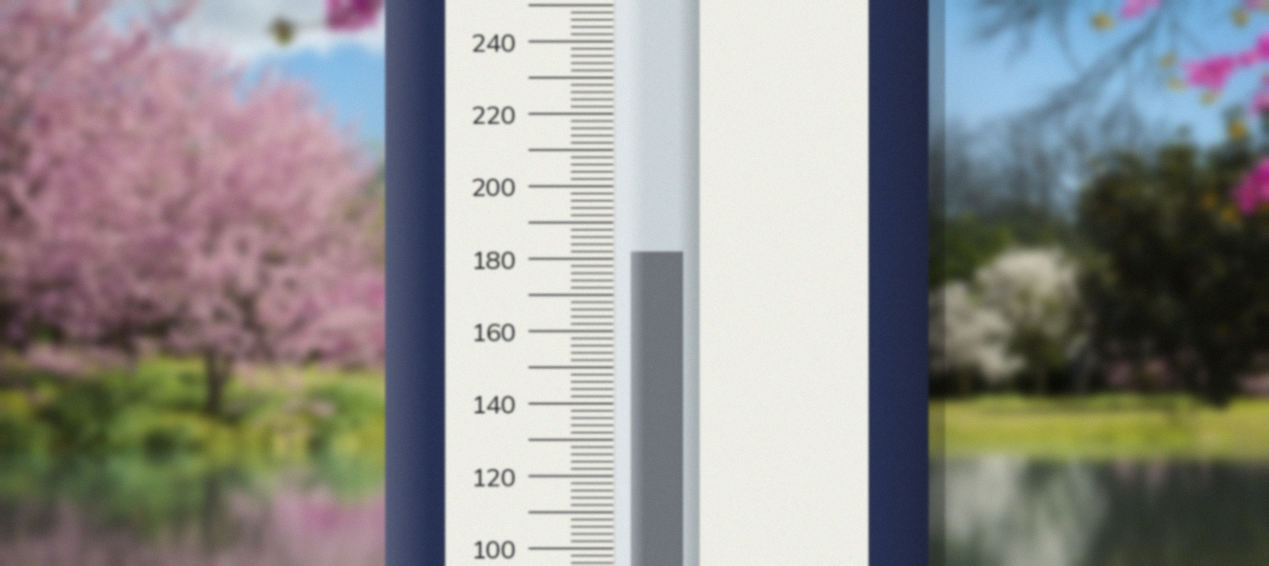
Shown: 182 mmHg
